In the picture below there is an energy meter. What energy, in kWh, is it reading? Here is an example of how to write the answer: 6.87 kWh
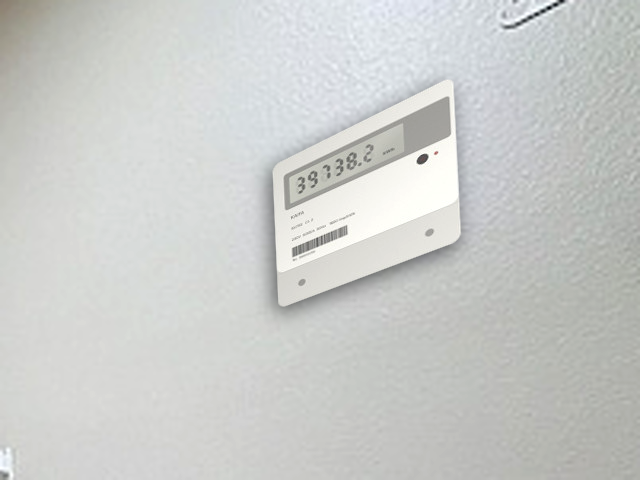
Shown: 39738.2 kWh
